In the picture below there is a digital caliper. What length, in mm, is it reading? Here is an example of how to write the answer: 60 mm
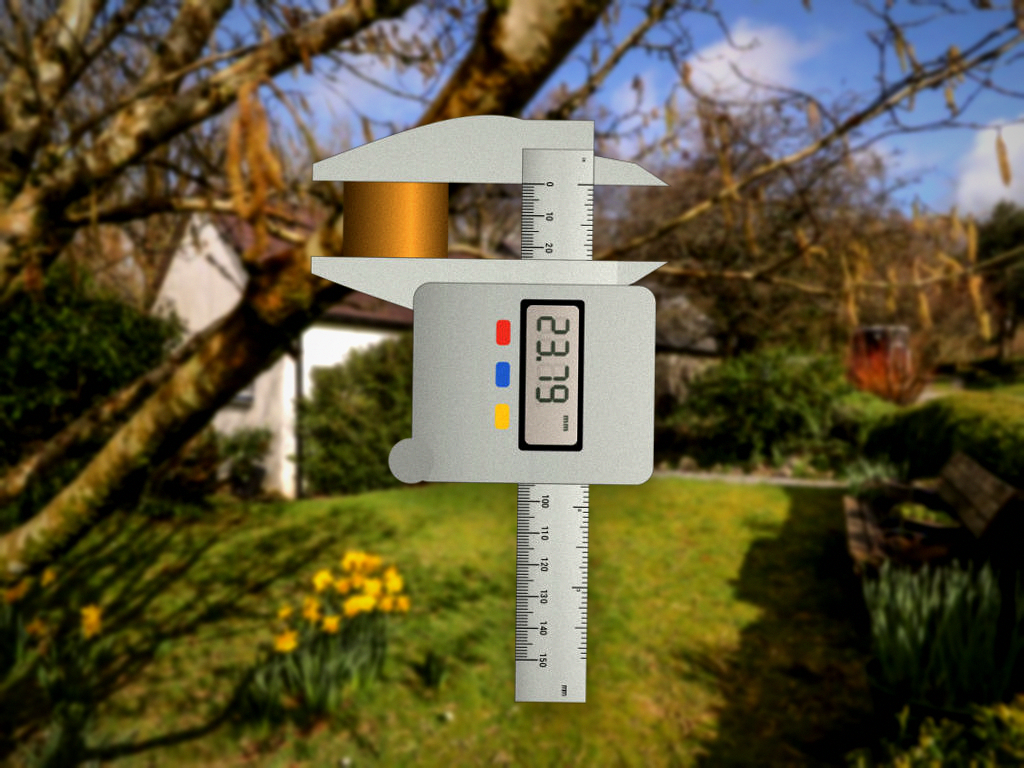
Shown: 23.79 mm
